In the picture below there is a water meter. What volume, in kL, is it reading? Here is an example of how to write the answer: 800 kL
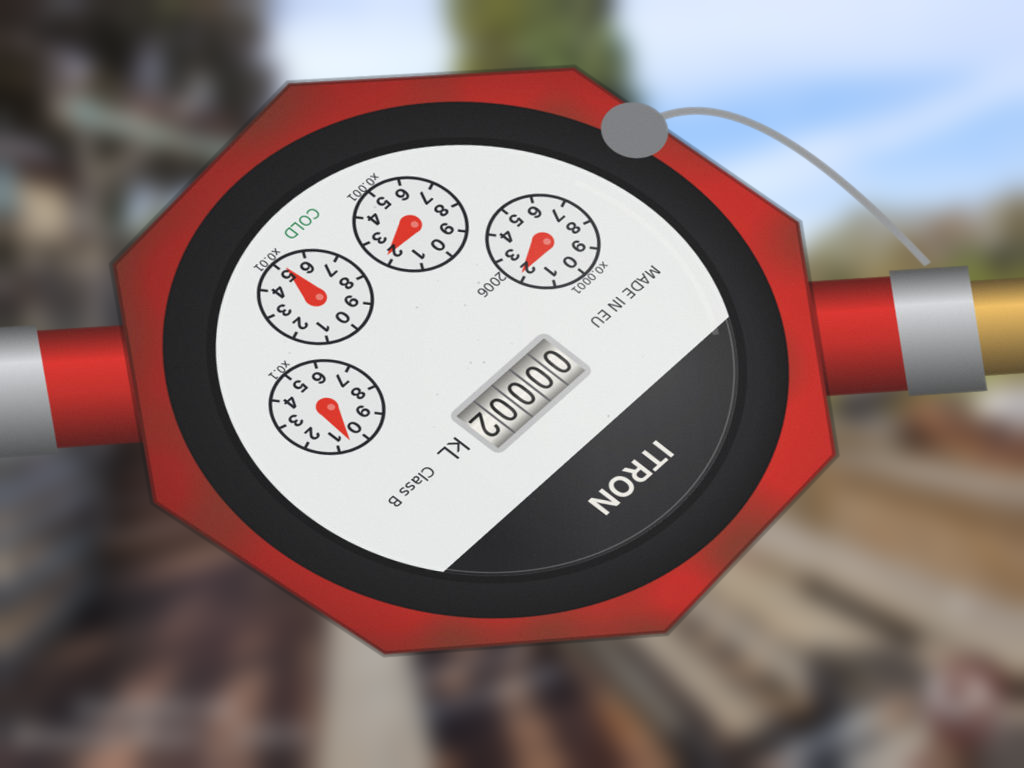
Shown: 2.0522 kL
